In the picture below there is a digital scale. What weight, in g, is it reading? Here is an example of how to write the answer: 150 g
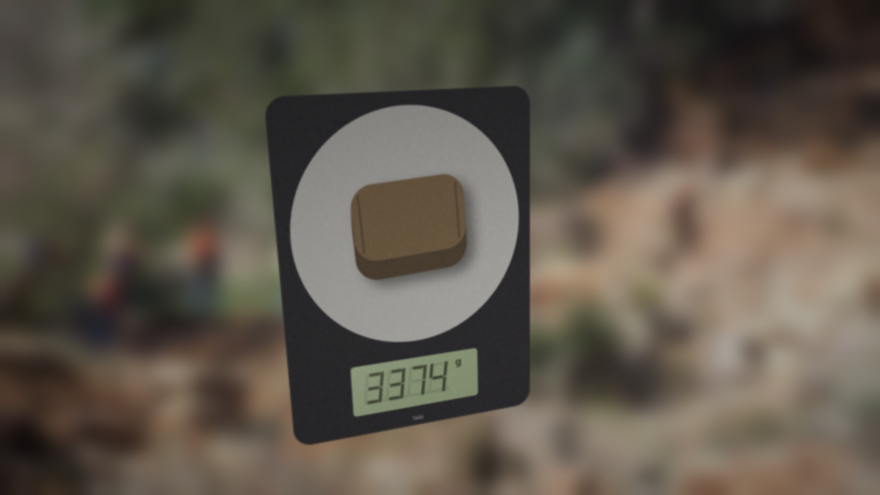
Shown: 3374 g
